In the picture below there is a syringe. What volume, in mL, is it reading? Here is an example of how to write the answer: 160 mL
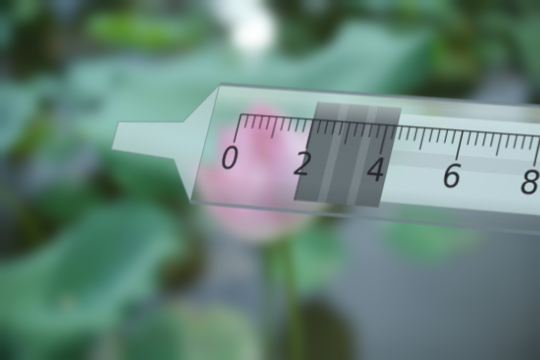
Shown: 2 mL
